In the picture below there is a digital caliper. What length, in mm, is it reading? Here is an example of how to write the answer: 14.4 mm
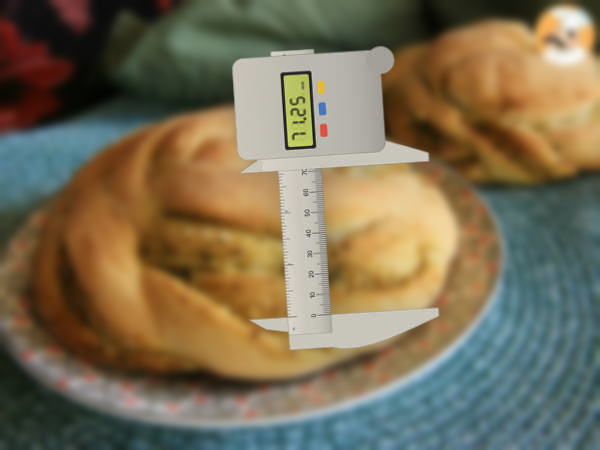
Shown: 71.25 mm
